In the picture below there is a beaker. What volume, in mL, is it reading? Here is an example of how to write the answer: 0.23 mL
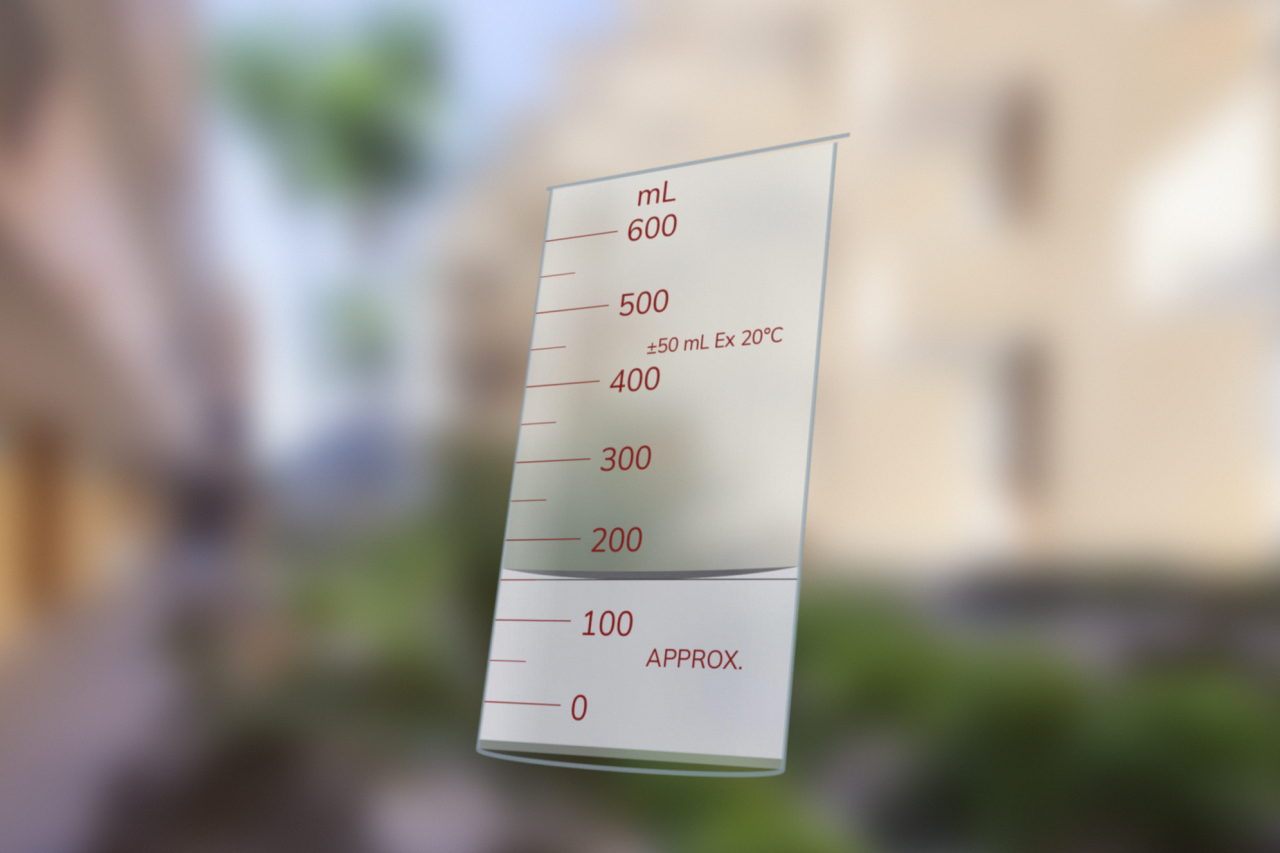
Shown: 150 mL
